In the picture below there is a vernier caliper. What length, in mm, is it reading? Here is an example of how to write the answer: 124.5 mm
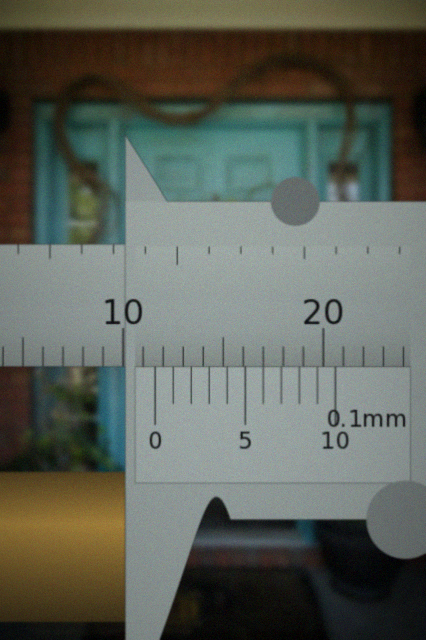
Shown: 11.6 mm
